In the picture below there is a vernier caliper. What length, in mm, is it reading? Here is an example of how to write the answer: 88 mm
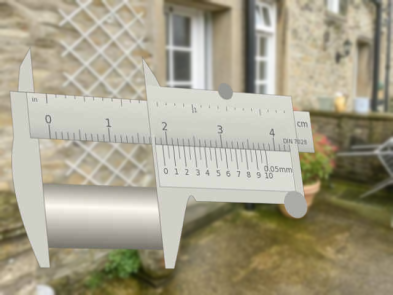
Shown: 19.2 mm
